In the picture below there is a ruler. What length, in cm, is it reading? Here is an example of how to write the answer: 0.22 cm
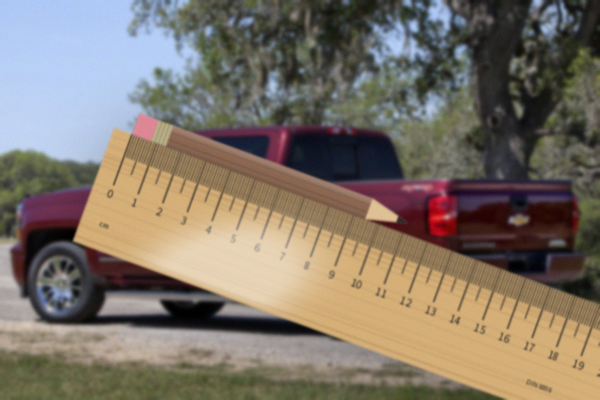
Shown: 11 cm
